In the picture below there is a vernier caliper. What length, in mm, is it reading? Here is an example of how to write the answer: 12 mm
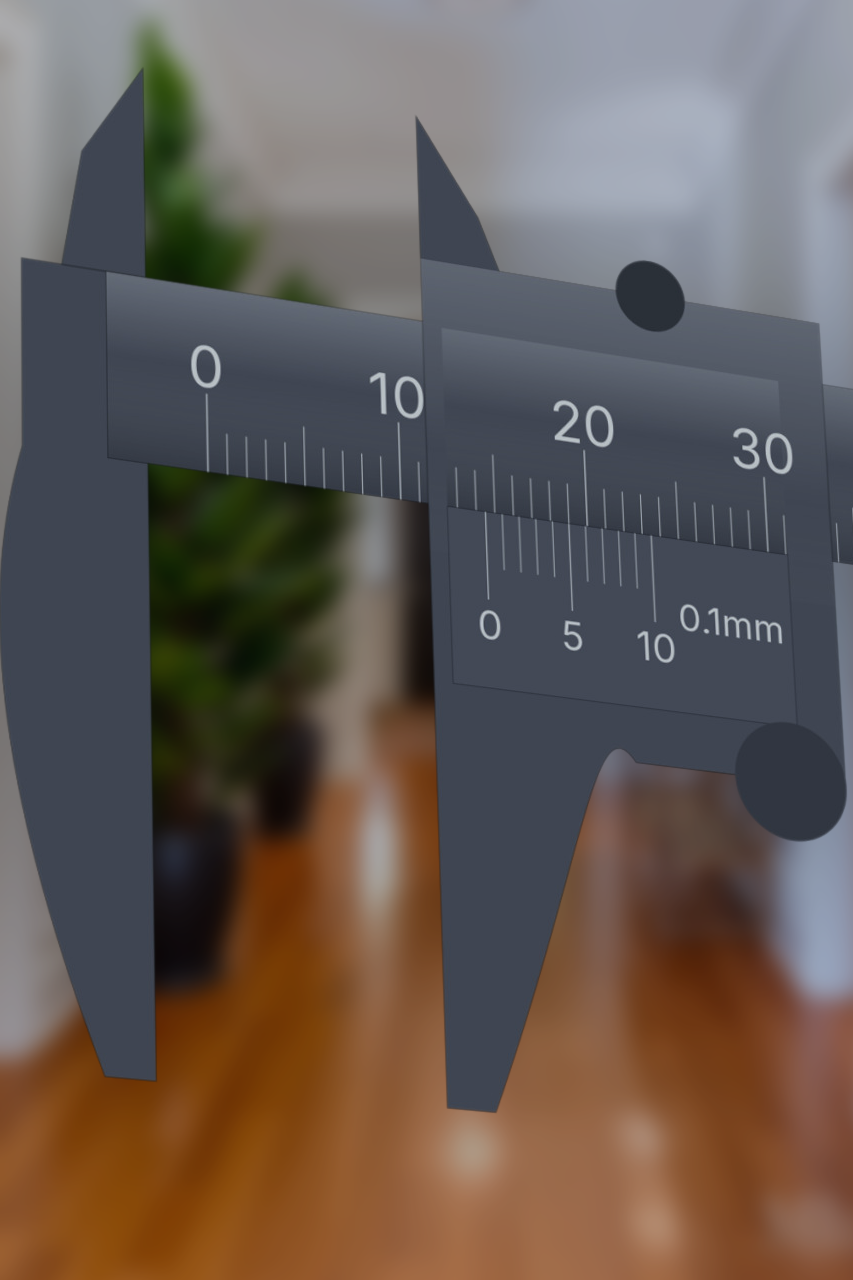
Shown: 14.5 mm
